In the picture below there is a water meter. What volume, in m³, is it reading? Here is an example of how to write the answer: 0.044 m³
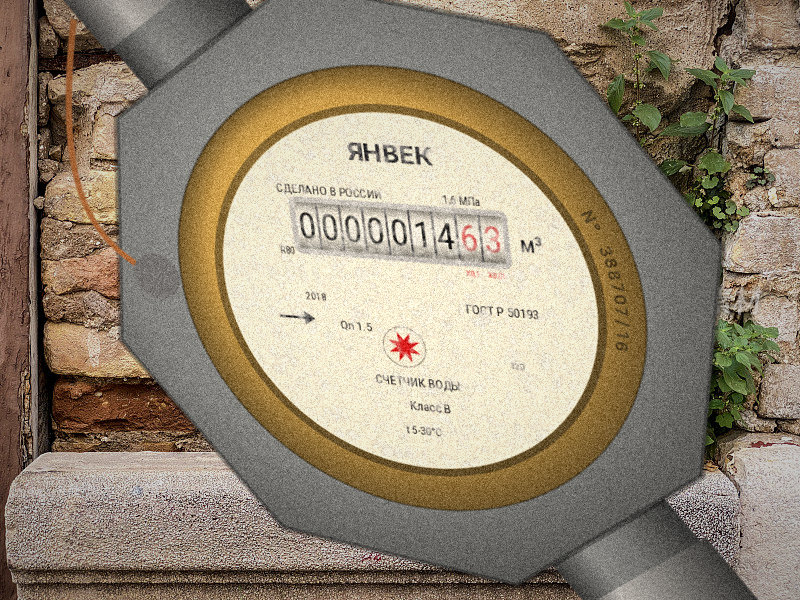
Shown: 14.63 m³
